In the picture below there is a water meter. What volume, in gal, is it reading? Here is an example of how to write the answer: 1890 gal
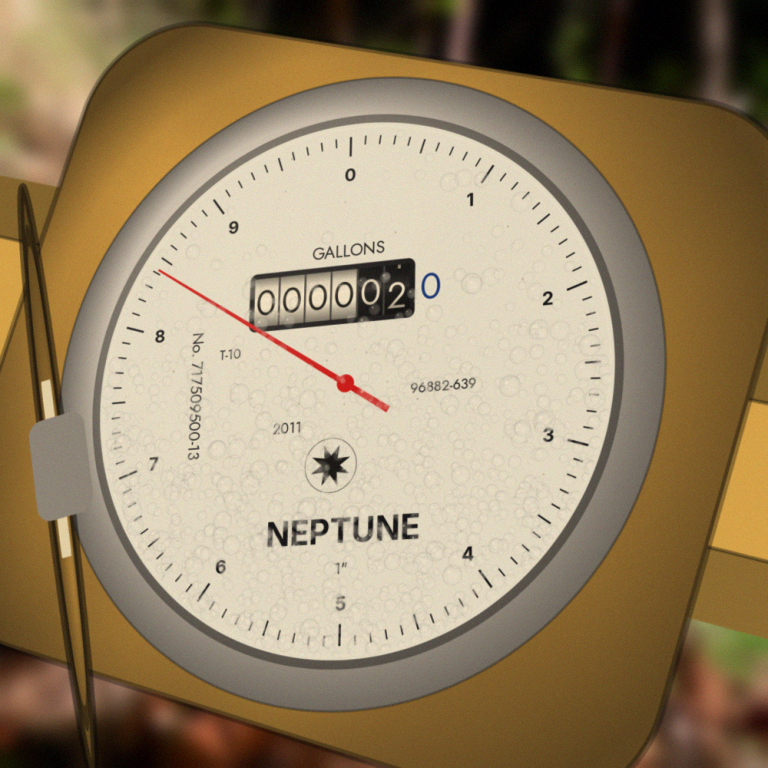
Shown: 18.4 gal
